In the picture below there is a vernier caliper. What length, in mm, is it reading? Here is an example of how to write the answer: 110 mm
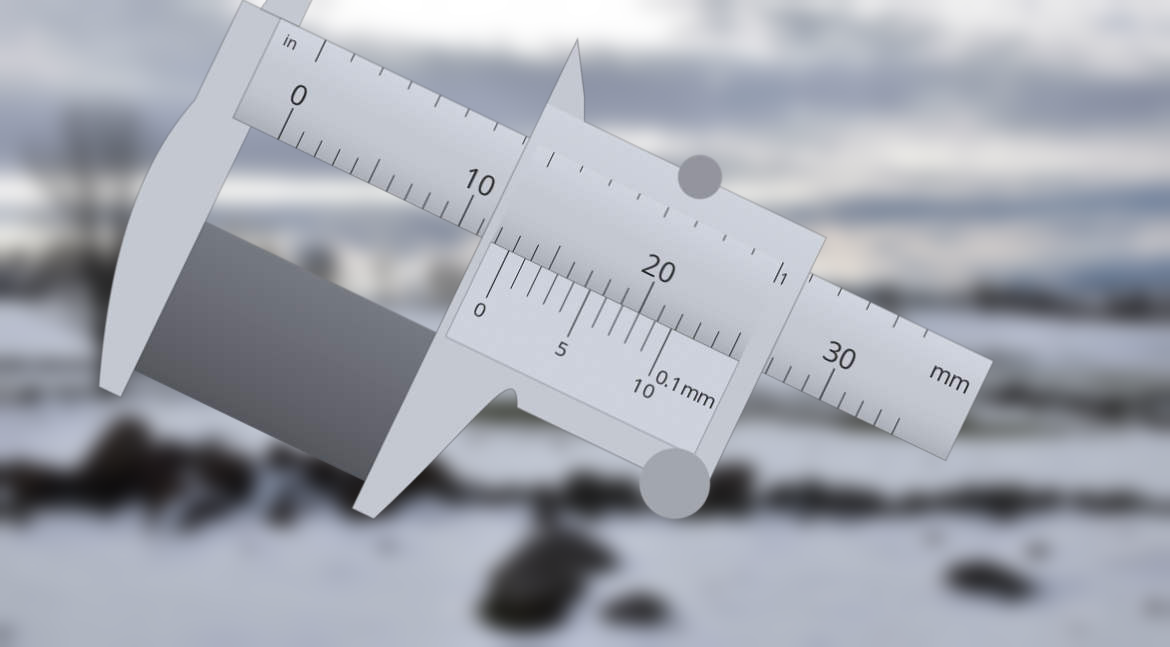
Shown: 12.8 mm
